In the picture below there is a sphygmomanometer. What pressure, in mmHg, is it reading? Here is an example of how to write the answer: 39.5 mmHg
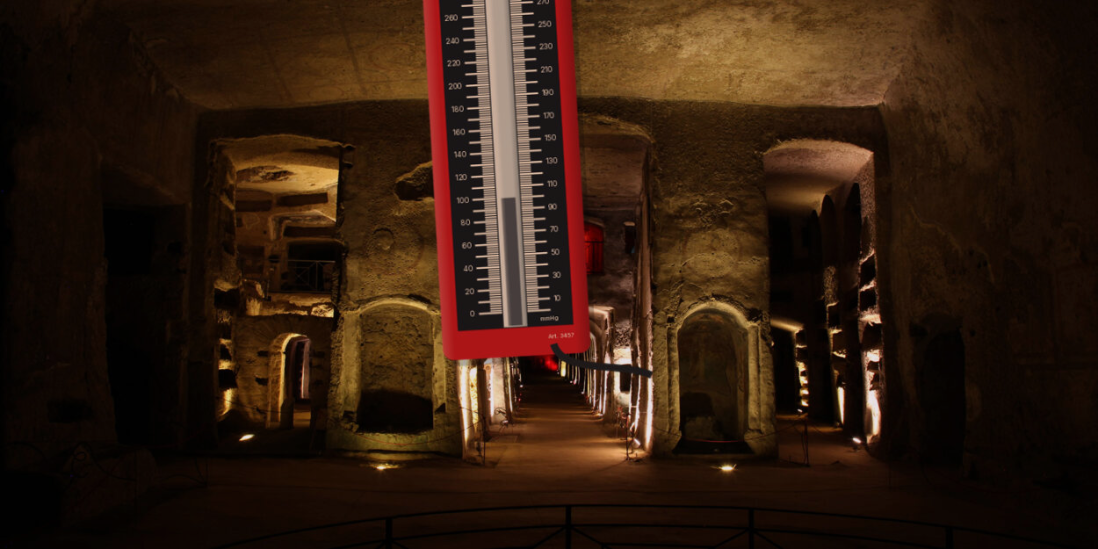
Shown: 100 mmHg
